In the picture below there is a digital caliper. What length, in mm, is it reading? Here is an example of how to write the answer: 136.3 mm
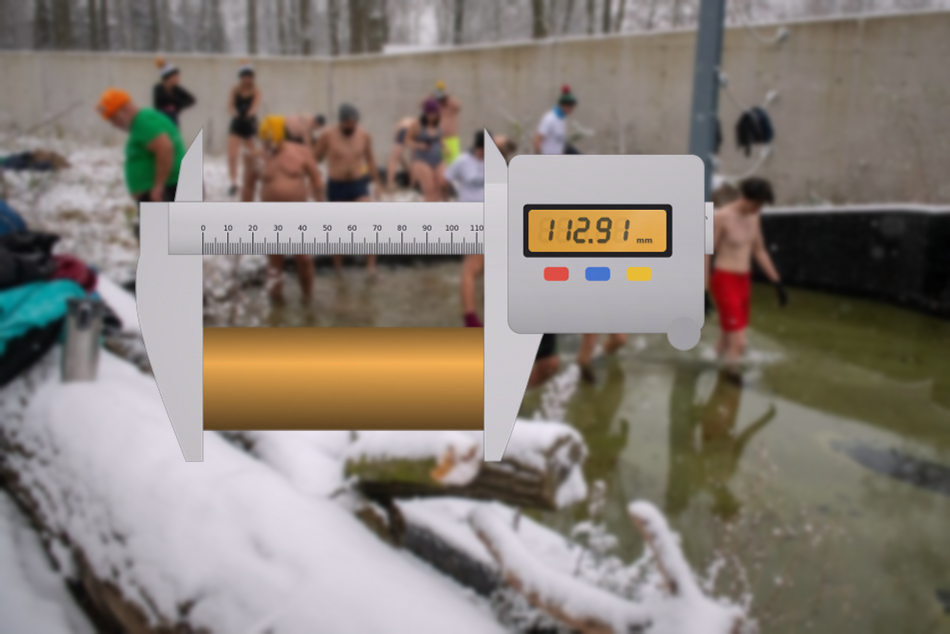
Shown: 112.91 mm
